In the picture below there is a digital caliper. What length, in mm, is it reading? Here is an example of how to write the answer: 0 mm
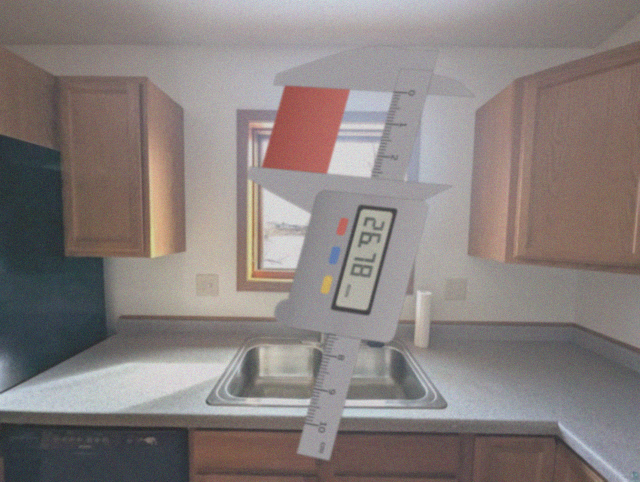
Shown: 26.78 mm
